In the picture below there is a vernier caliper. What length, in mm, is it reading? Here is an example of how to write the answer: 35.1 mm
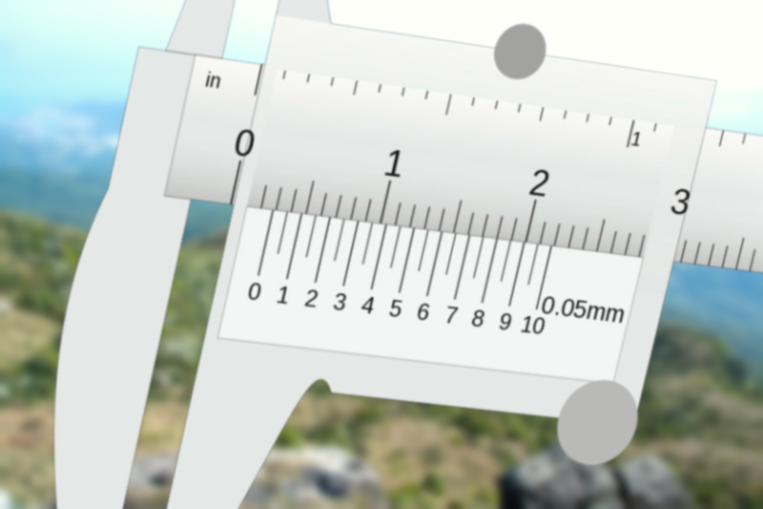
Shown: 2.8 mm
